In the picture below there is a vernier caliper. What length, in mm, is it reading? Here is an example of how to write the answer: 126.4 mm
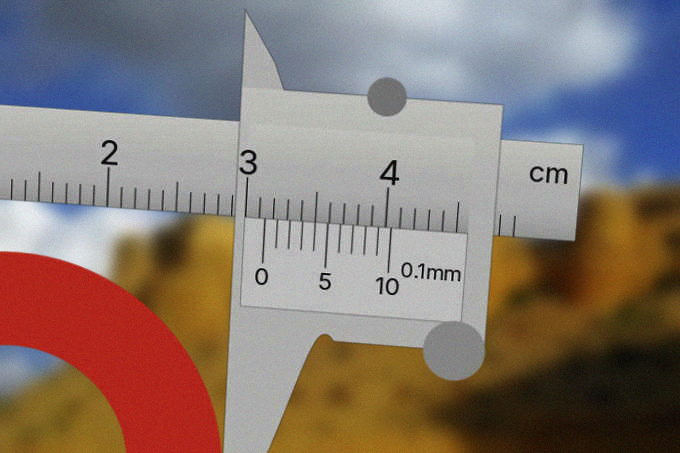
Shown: 31.4 mm
